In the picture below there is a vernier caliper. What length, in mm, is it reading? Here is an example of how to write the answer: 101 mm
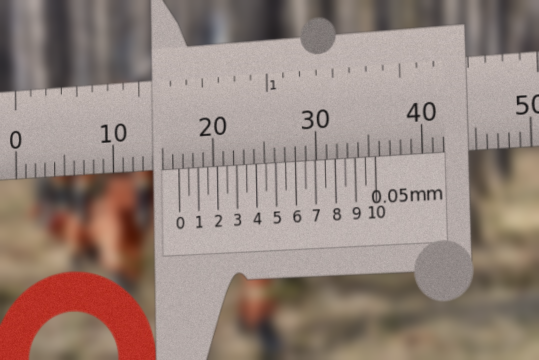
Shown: 16.6 mm
